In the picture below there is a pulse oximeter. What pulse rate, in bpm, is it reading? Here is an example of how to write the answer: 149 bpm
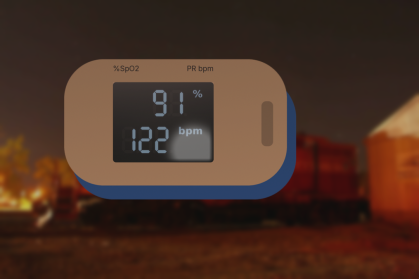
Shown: 122 bpm
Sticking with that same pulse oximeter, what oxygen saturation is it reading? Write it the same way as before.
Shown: 91 %
